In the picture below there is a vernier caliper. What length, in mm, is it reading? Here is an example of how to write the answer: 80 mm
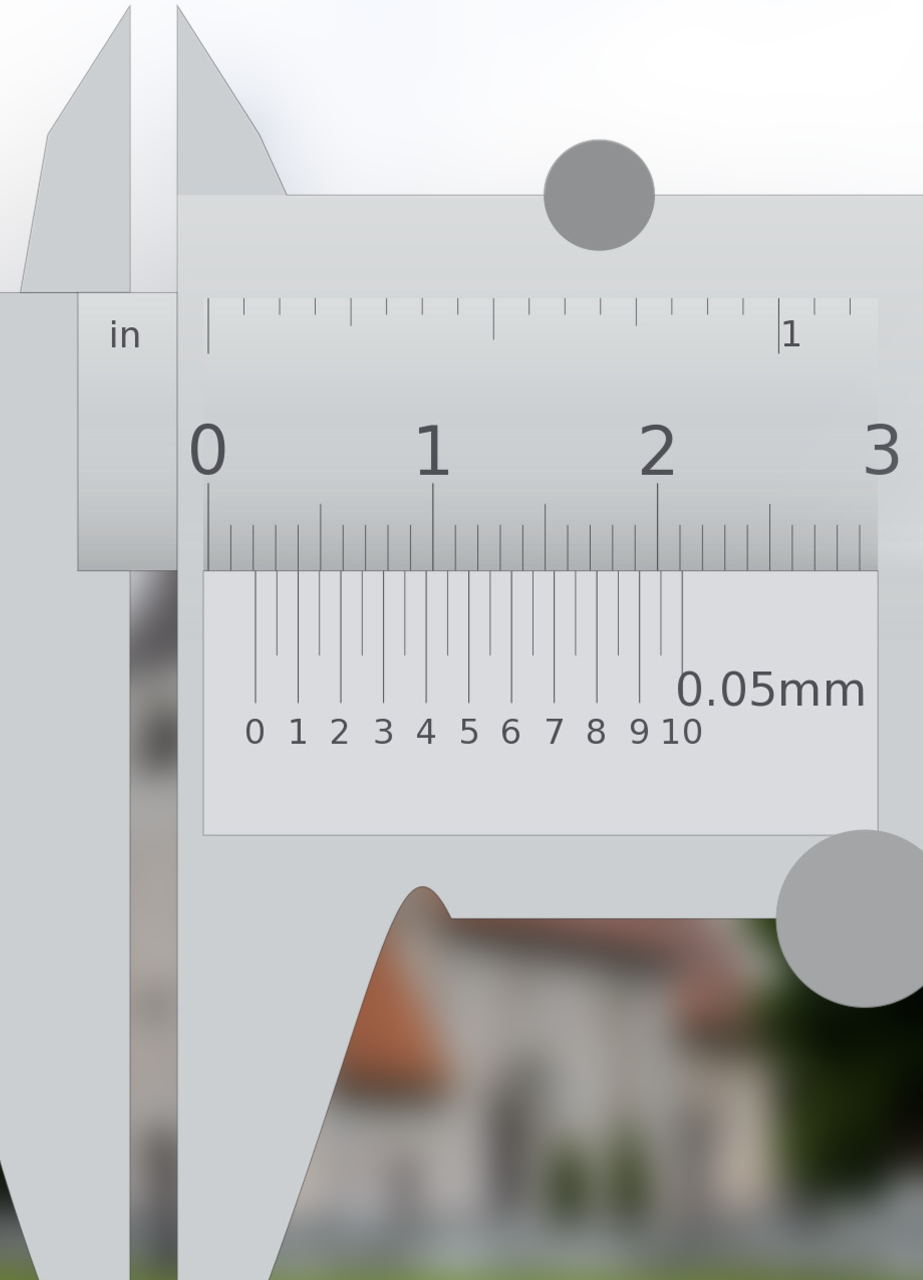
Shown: 2.1 mm
